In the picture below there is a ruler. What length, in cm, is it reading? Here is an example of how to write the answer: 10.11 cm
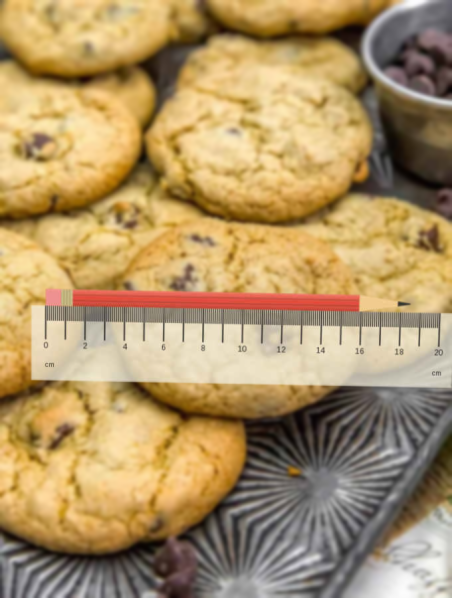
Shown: 18.5 cm
